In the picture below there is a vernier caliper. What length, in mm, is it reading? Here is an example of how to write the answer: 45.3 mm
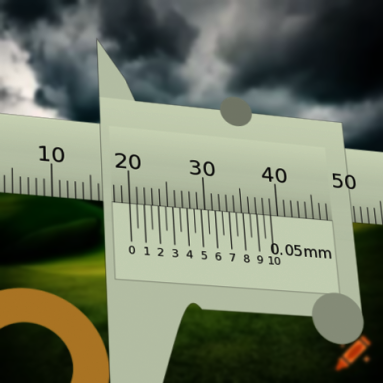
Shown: 20.0 mm
